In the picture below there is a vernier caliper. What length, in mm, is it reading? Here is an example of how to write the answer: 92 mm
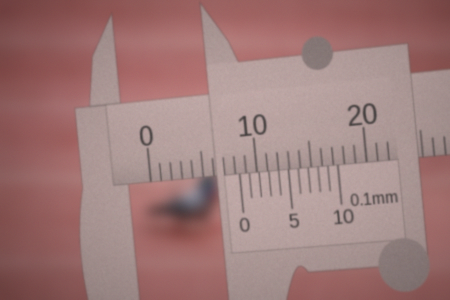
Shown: 8.4 mm
